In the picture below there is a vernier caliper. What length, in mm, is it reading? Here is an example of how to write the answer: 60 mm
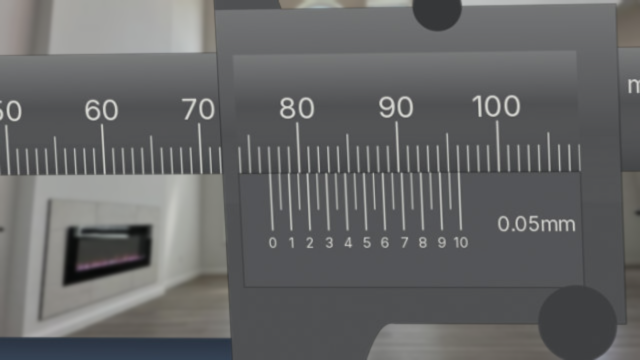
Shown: 77.0 mm
